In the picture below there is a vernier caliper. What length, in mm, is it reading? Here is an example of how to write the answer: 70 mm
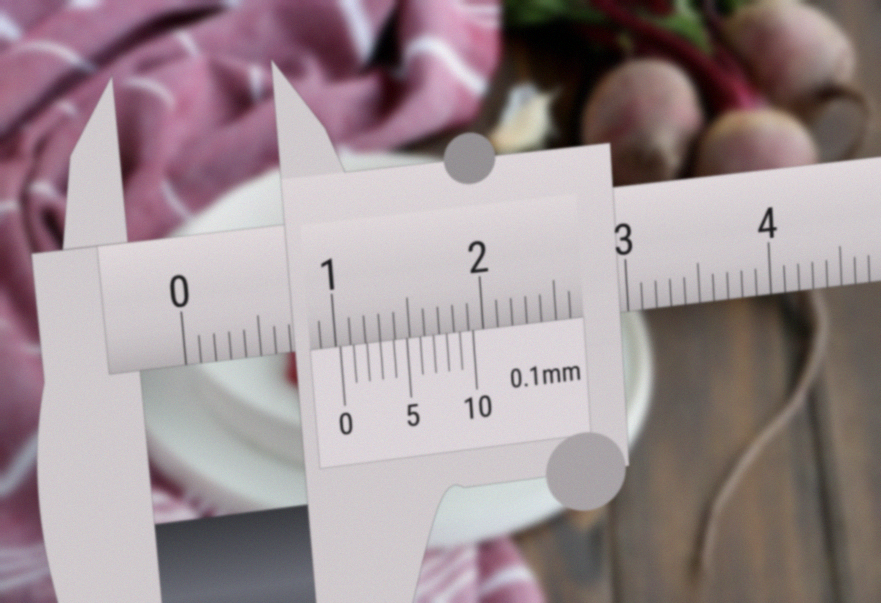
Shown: 10.3 mm
